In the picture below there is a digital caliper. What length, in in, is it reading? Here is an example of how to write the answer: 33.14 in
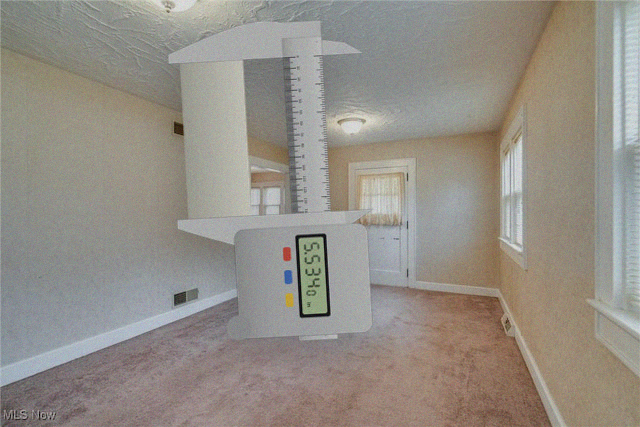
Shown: 5.5340 in
